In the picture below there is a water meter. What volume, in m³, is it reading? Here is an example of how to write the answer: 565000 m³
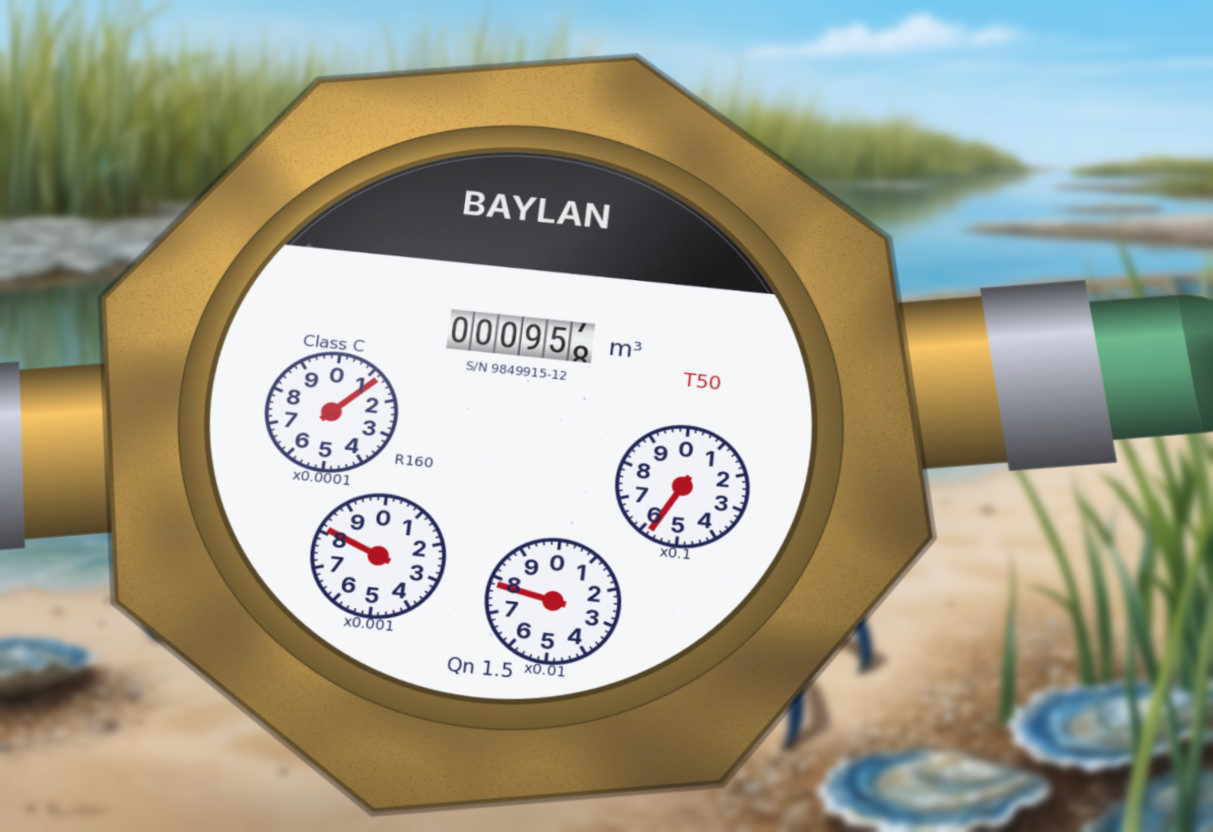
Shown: 957.5781 m³
